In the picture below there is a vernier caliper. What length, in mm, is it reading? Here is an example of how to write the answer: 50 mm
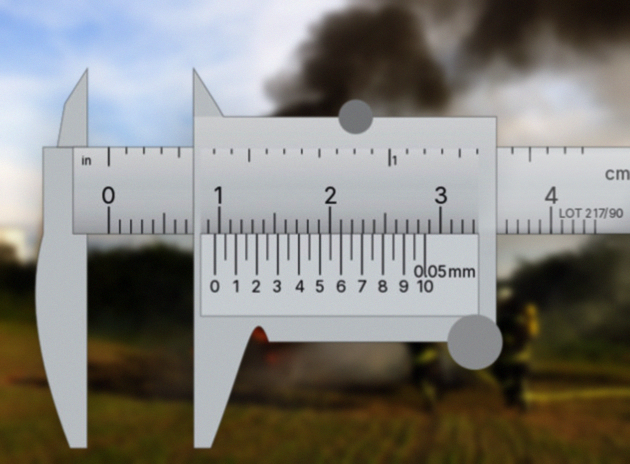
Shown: 9.6 mm
